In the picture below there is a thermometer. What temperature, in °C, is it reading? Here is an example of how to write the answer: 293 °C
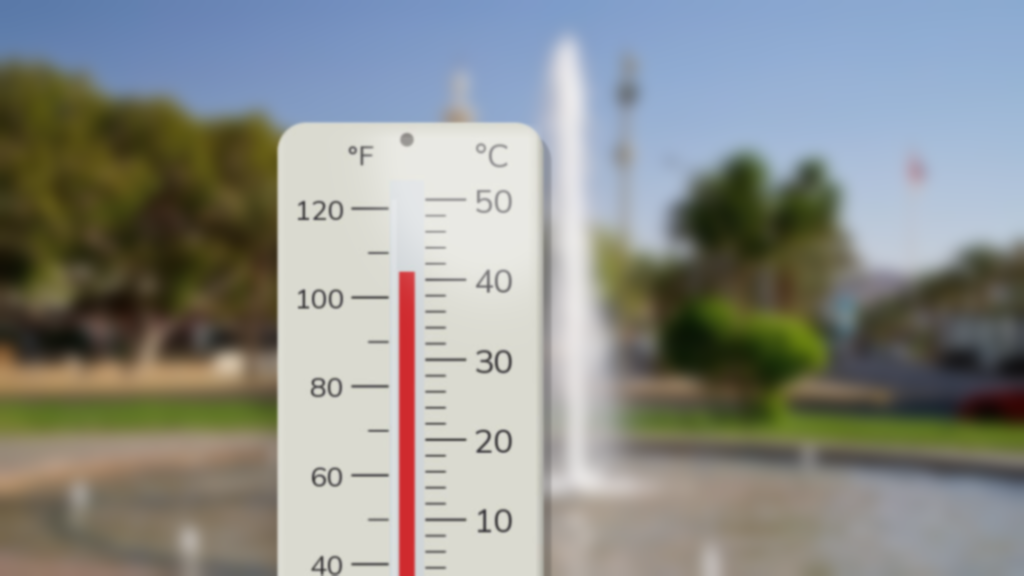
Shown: 41 °C
